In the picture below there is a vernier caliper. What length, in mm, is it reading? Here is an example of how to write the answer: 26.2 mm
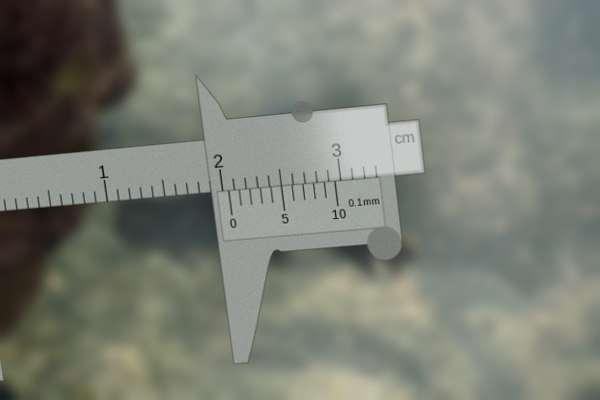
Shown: 20.5 mm
